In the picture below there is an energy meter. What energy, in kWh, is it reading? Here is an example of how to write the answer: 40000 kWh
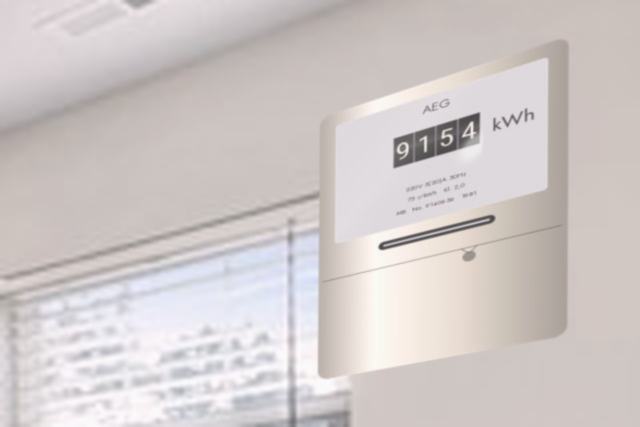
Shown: 9154 kWh
